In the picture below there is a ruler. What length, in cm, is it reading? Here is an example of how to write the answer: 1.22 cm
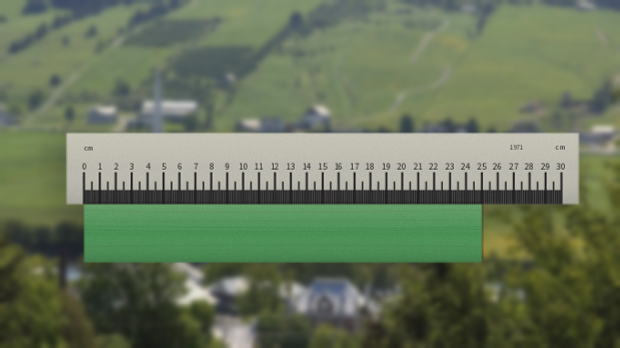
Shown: 25 cm
